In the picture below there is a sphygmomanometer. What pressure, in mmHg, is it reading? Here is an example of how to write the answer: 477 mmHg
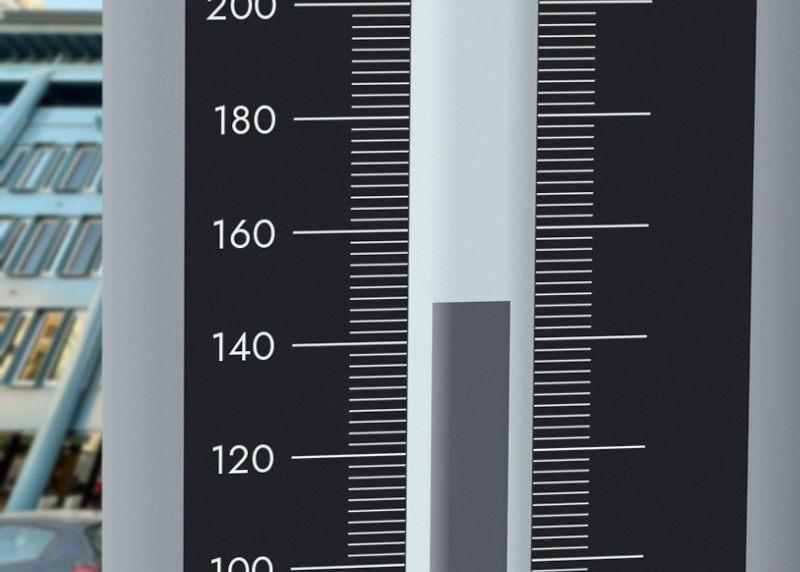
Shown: 147 mmHg
